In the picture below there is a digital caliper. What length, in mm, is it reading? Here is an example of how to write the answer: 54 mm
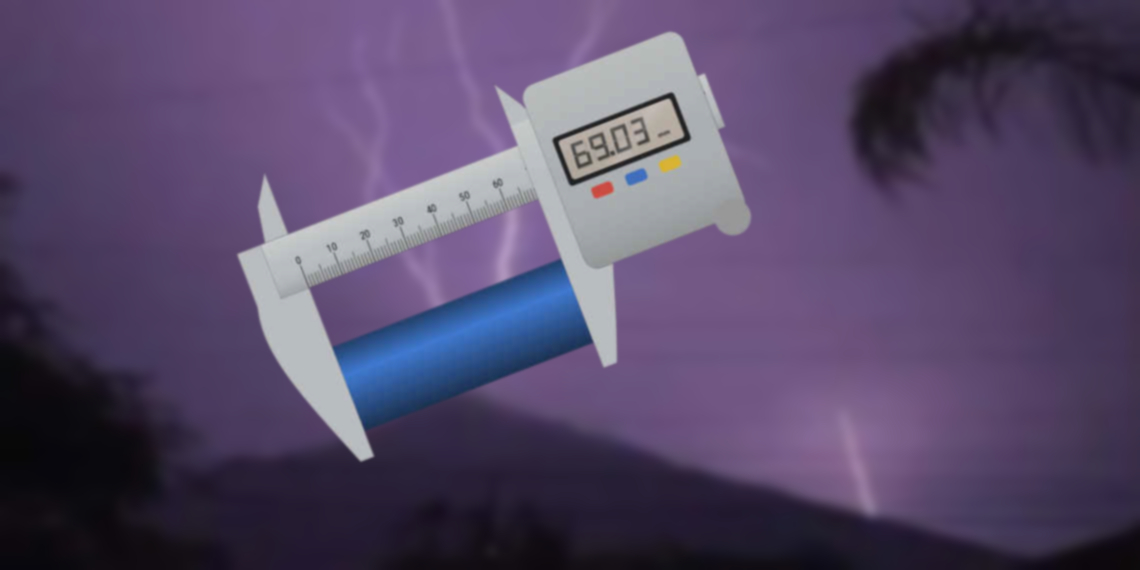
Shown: 69.03 mm
